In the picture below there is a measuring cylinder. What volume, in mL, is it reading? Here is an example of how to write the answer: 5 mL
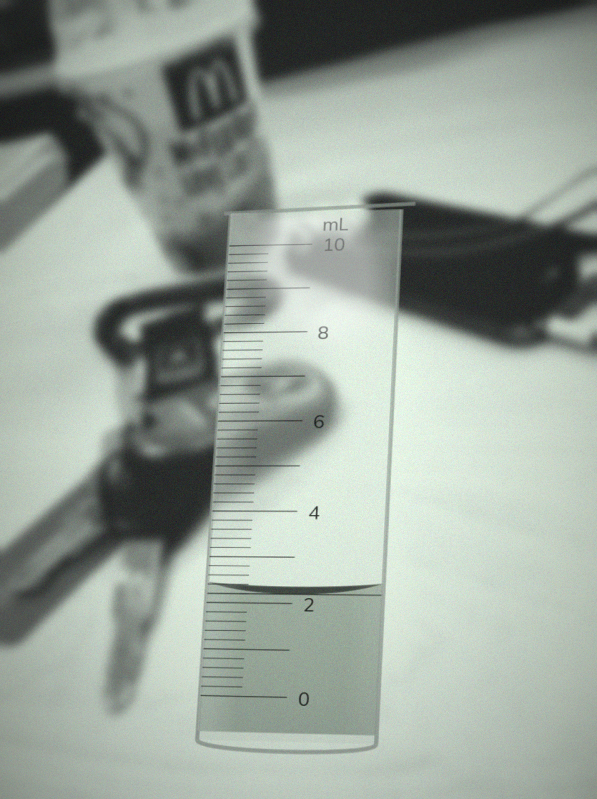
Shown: 2.2 mL
